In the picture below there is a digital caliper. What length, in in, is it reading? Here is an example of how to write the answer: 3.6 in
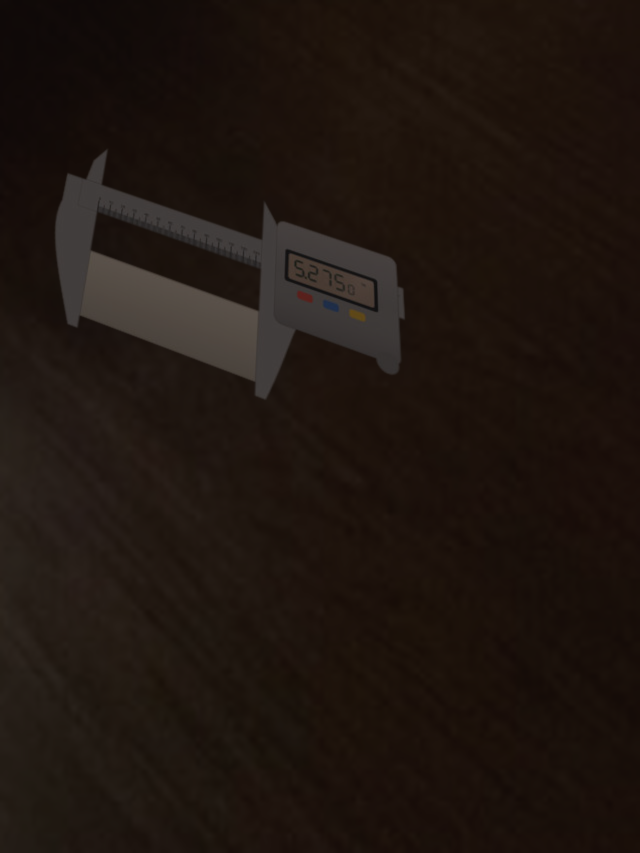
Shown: 5.2750 in
